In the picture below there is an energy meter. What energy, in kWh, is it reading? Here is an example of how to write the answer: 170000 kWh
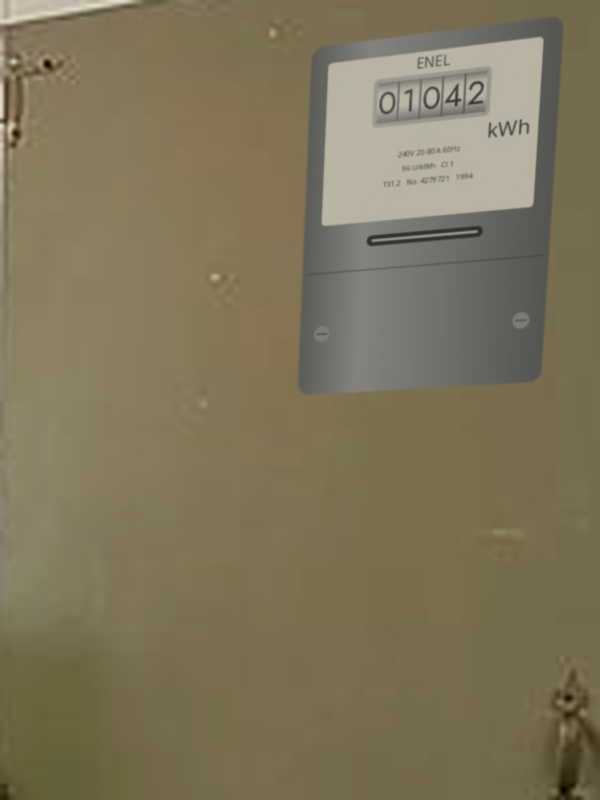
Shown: 1042 kWh
